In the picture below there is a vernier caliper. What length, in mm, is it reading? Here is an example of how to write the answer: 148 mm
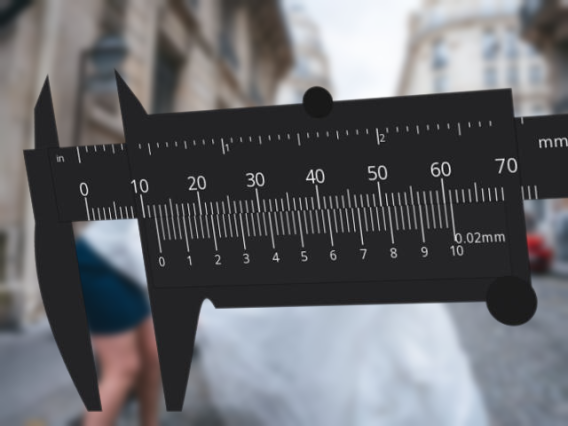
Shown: 12.0 mm
